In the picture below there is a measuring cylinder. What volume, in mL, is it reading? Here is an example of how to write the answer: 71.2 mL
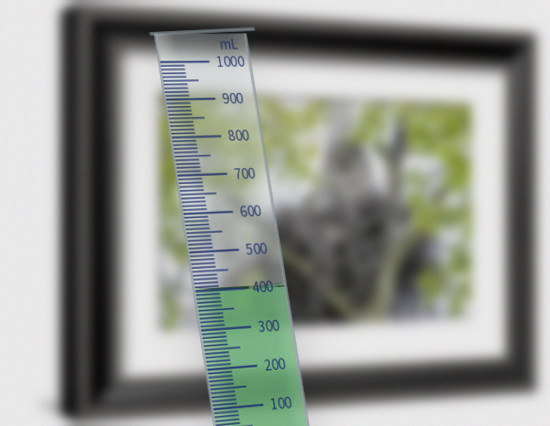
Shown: 400 mL
